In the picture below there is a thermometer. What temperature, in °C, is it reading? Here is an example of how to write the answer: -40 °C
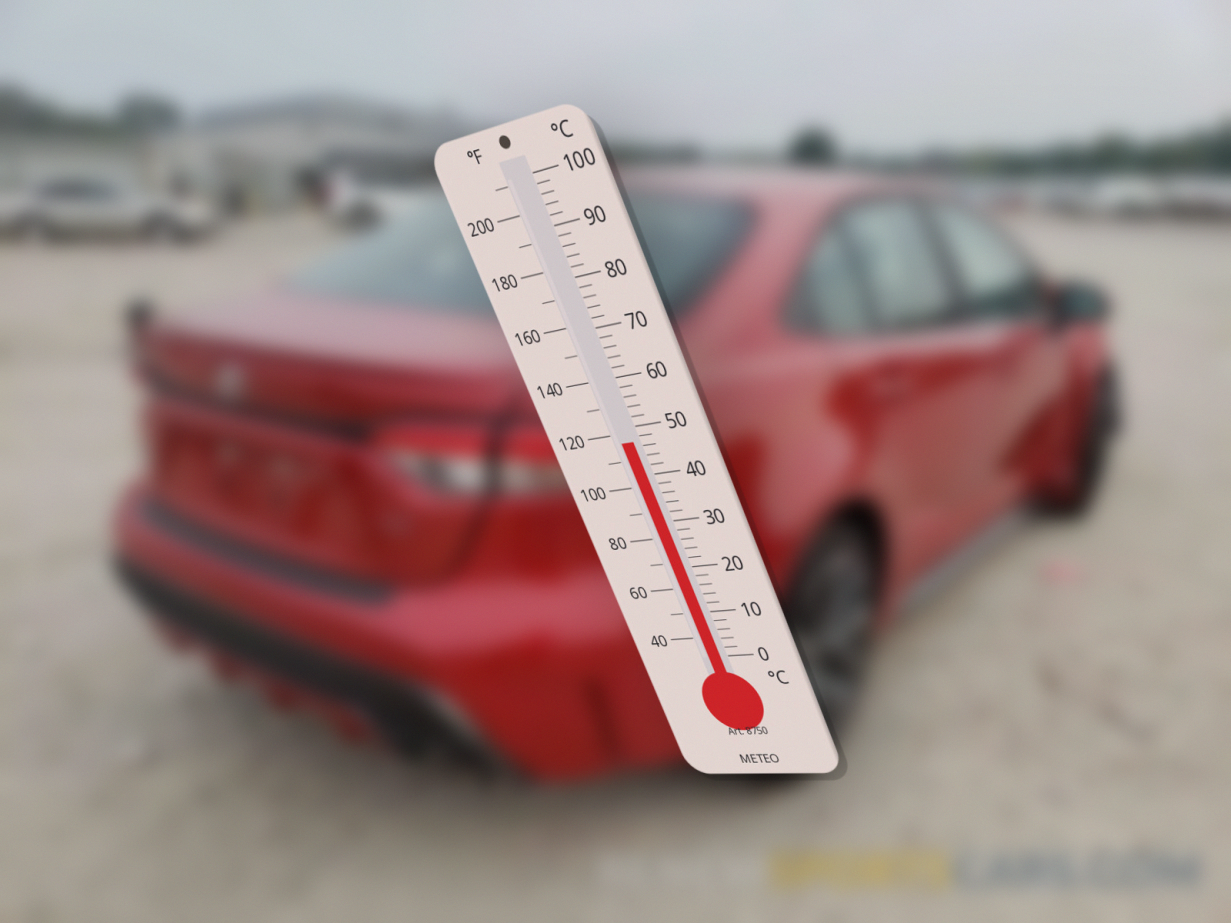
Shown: 47 °C
